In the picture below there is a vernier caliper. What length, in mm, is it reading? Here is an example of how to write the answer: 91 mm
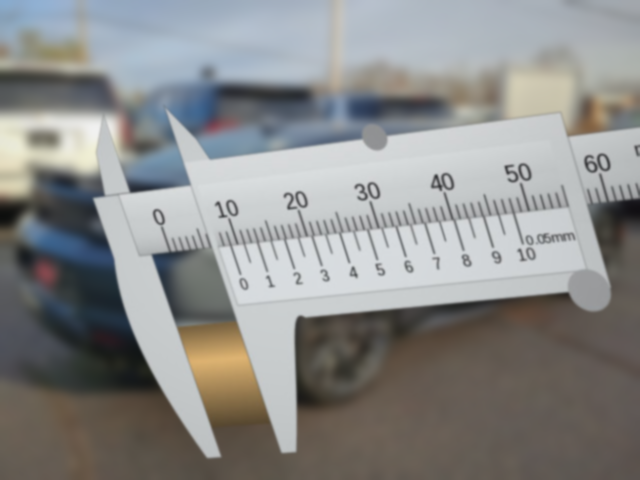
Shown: 9.0 mm
